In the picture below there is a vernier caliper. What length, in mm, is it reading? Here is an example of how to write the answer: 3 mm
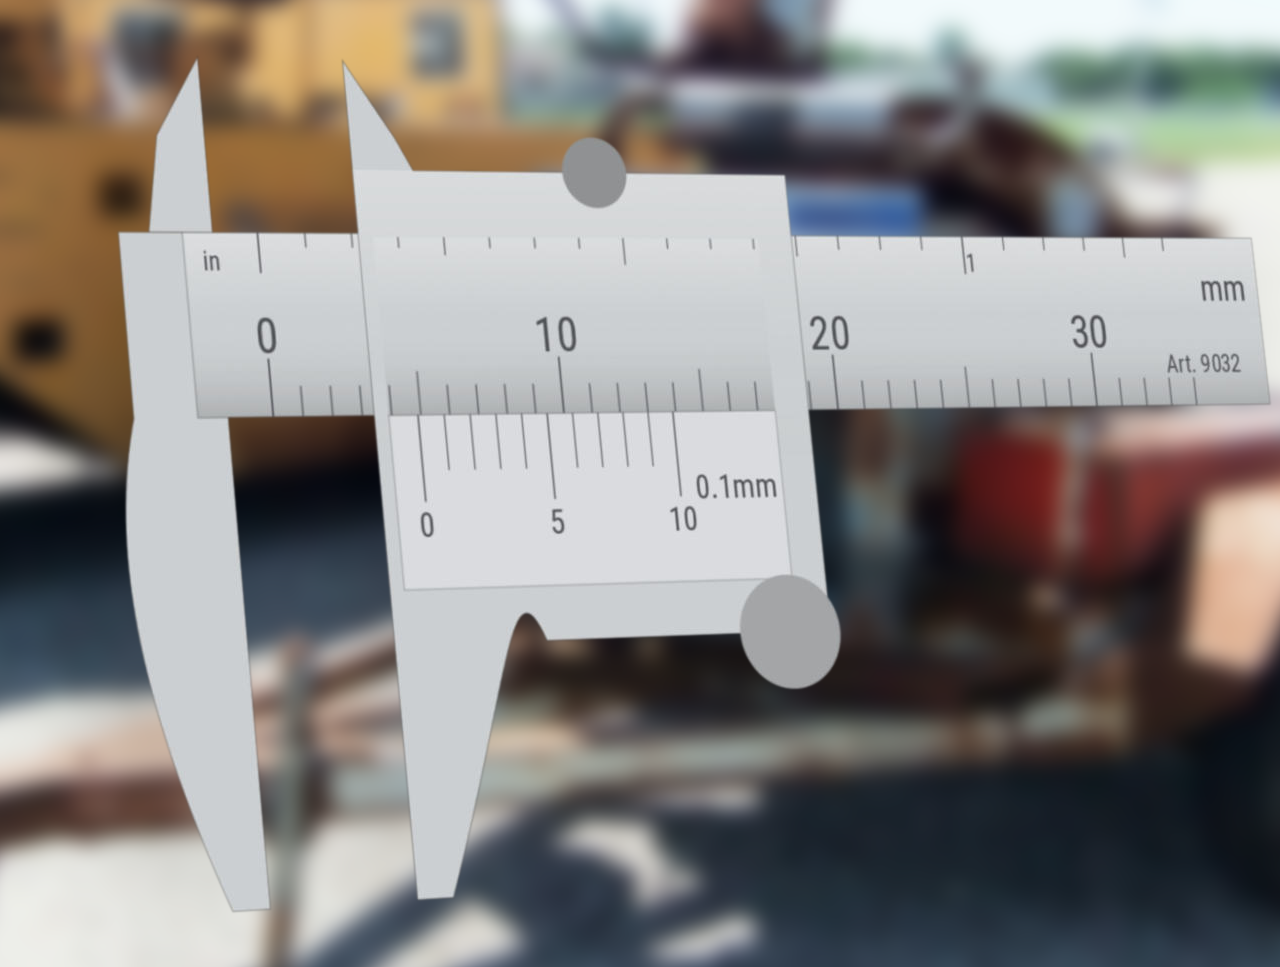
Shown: 4.9 mm
